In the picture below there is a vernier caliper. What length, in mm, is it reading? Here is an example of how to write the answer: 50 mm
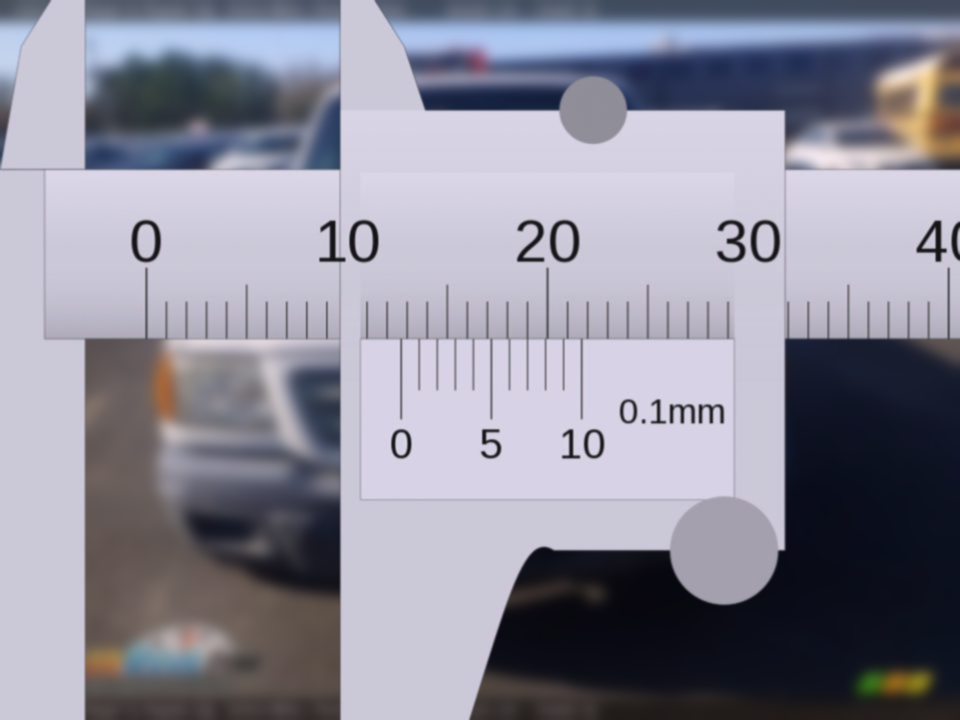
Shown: 12.7 mm
